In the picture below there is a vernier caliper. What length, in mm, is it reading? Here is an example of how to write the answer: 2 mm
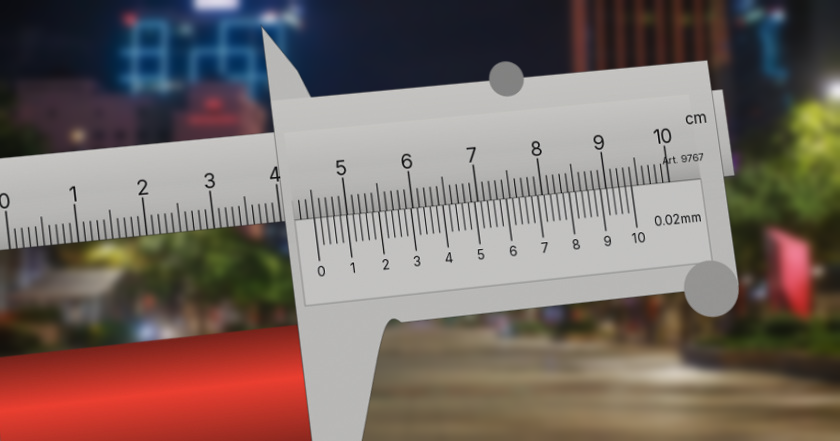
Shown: 45.0 mm
